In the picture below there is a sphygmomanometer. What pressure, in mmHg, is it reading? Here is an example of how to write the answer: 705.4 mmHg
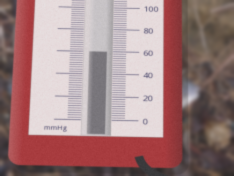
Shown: 60 mmHg
